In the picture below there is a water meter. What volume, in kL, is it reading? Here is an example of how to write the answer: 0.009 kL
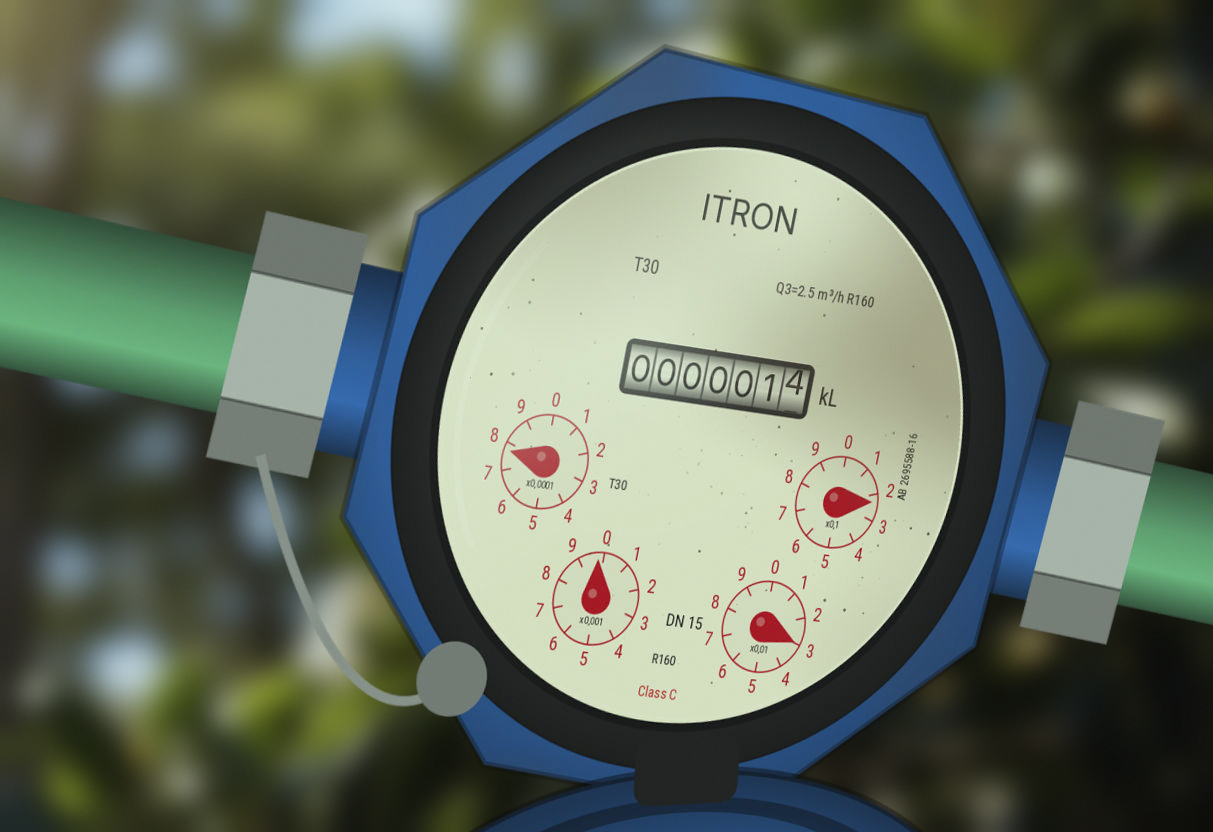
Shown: 14.2297 kL
